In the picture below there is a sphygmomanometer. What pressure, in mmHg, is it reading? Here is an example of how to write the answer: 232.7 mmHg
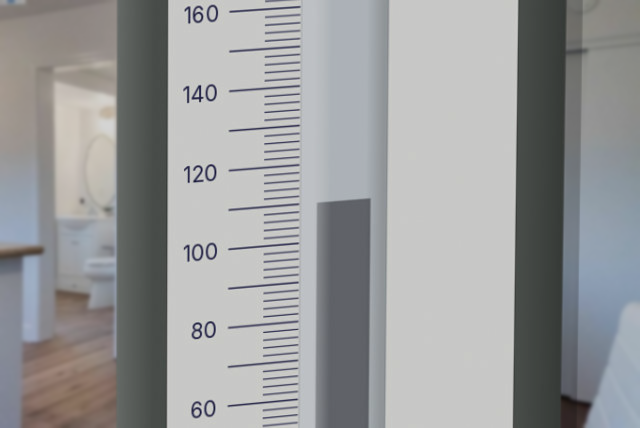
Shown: 110 mmHg
